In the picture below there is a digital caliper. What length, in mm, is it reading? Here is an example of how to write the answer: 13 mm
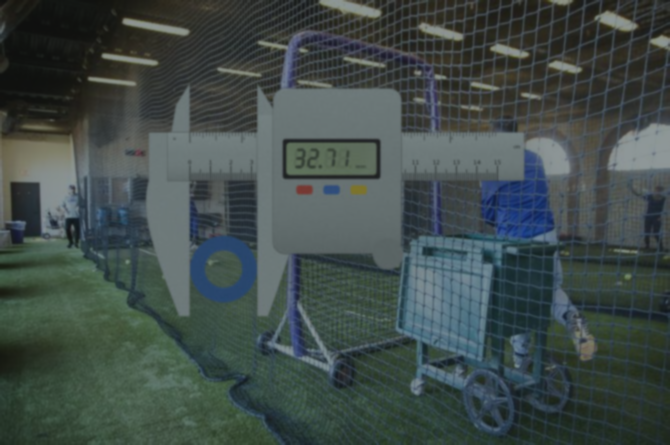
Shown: 32.71 mm
